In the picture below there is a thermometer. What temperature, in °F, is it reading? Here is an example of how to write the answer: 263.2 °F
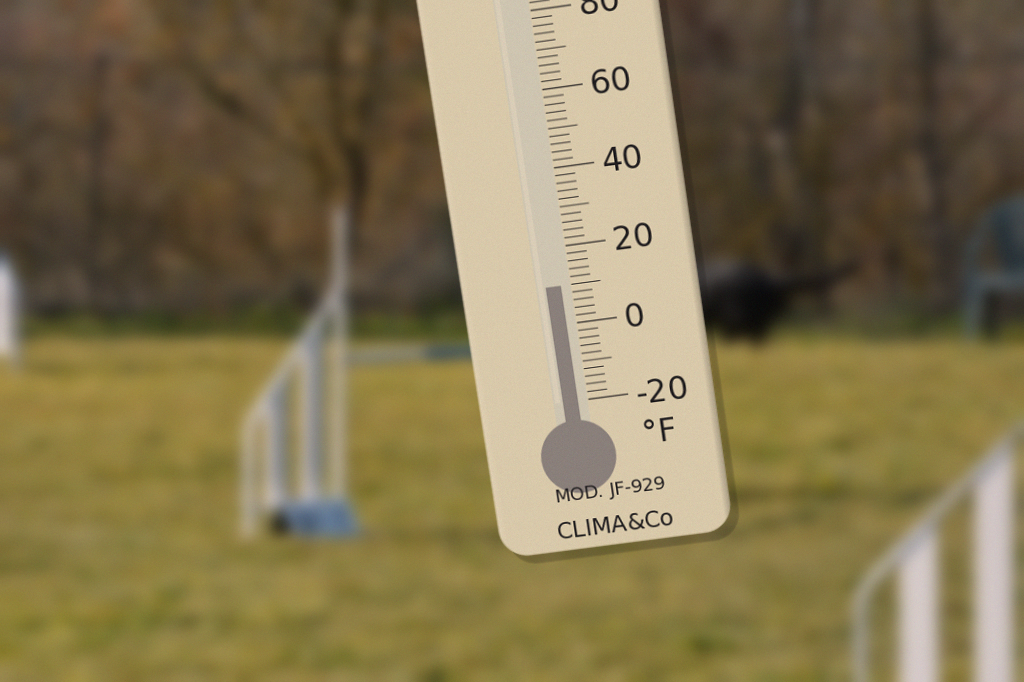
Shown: 10 °F
